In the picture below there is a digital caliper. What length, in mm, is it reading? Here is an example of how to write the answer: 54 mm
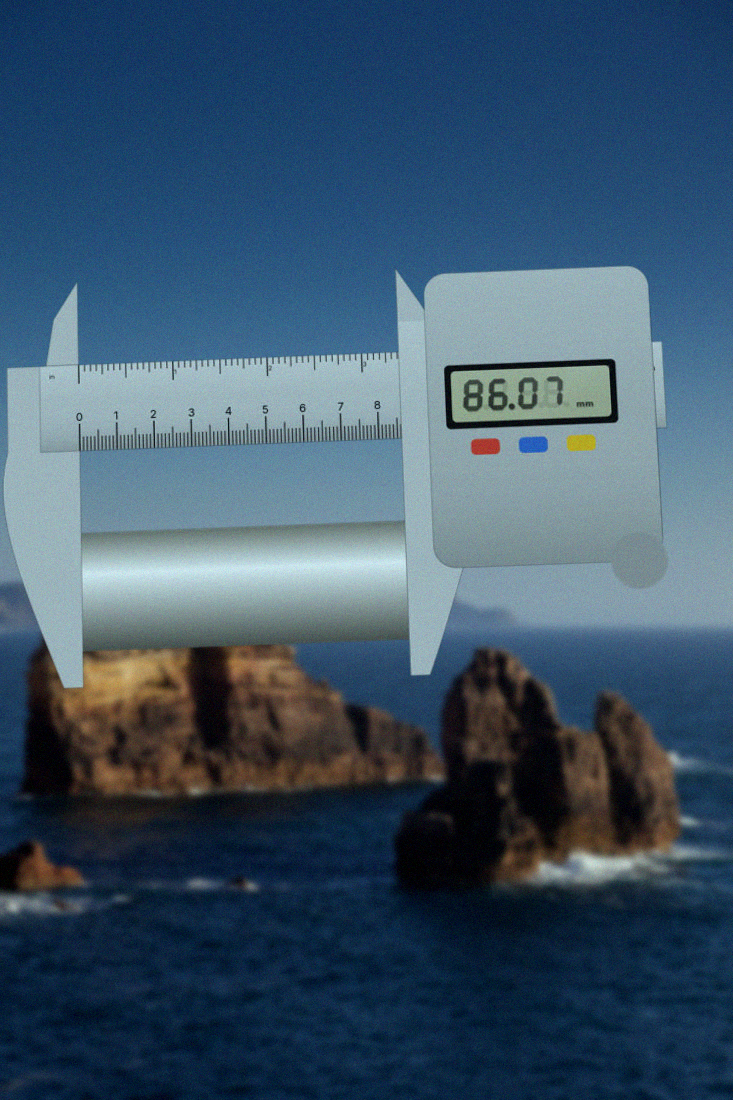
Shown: 86.07 mm
